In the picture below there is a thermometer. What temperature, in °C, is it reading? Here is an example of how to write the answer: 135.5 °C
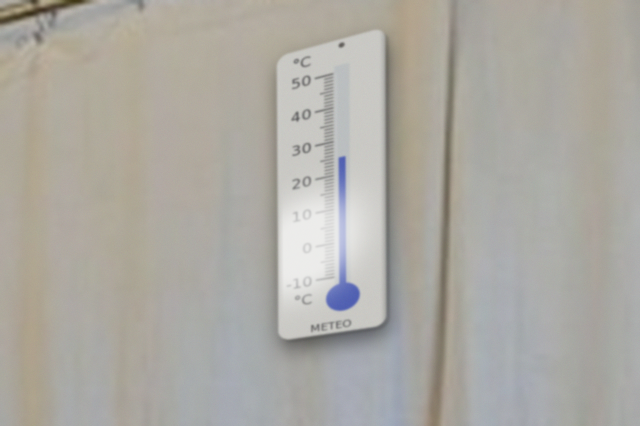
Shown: 25 °C
